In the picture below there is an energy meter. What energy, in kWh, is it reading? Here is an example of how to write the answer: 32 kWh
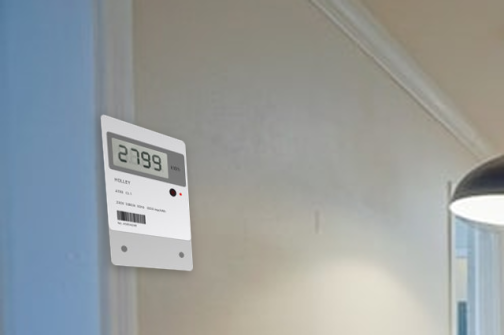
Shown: 2799 kWh
